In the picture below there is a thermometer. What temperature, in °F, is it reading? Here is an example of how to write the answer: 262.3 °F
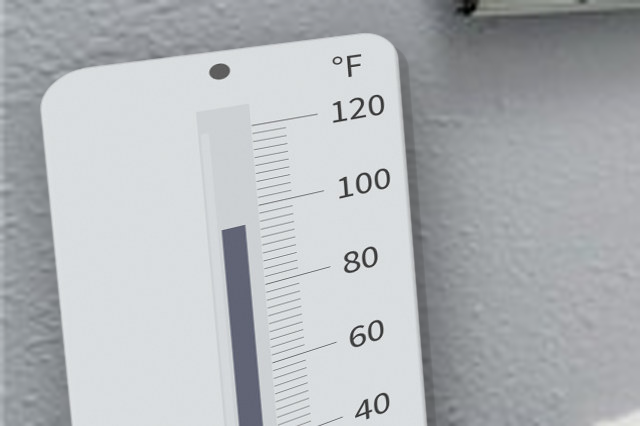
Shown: 96 °F
